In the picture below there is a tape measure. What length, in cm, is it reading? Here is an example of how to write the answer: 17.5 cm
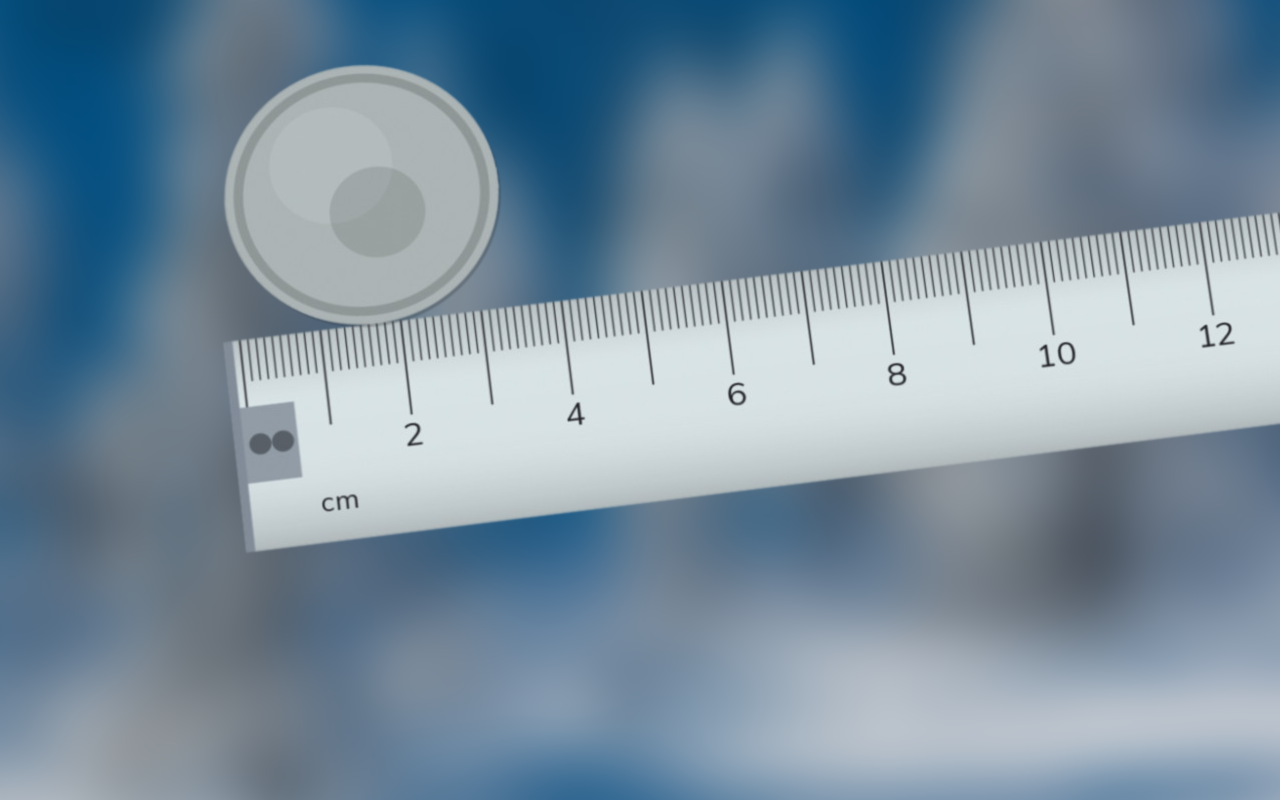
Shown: 3.4 cm
